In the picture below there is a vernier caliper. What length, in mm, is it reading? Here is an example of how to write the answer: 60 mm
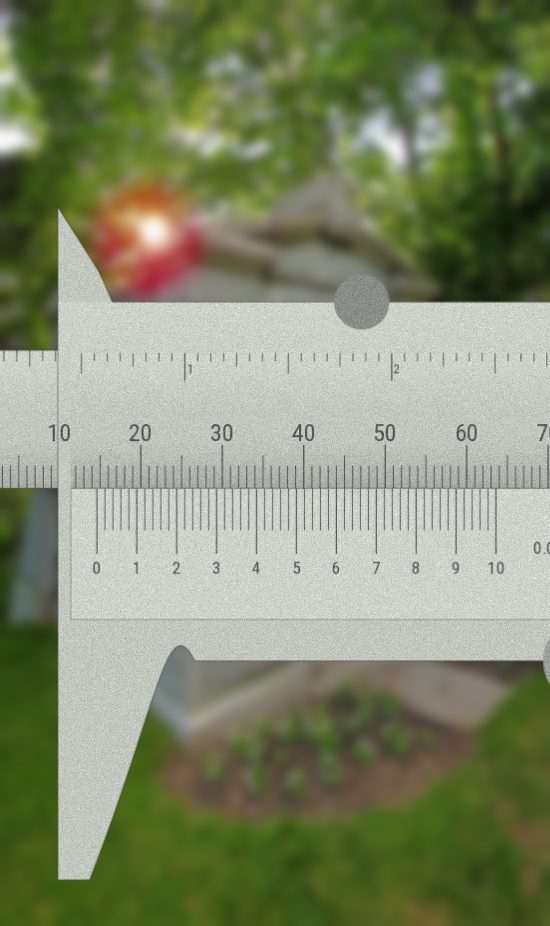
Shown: 14.6 mm
